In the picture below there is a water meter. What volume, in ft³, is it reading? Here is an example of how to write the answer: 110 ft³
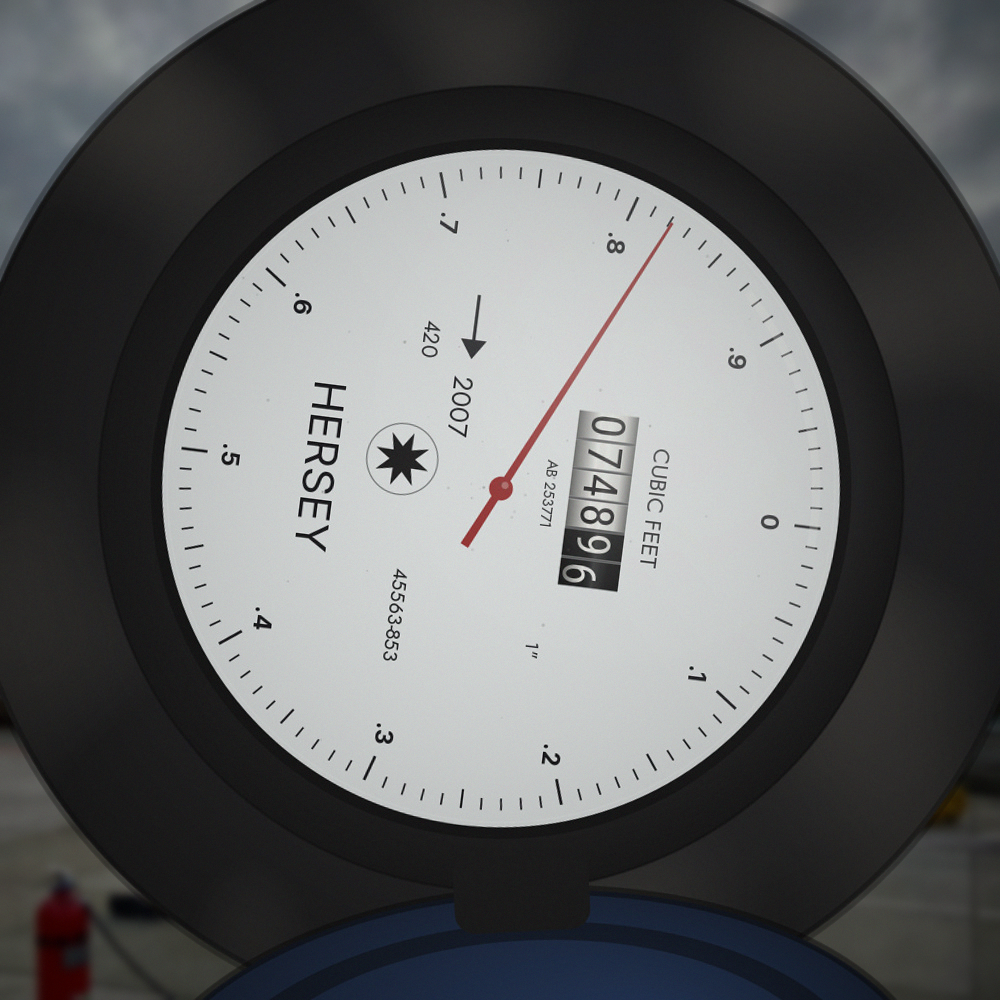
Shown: 74895.82 ft³
